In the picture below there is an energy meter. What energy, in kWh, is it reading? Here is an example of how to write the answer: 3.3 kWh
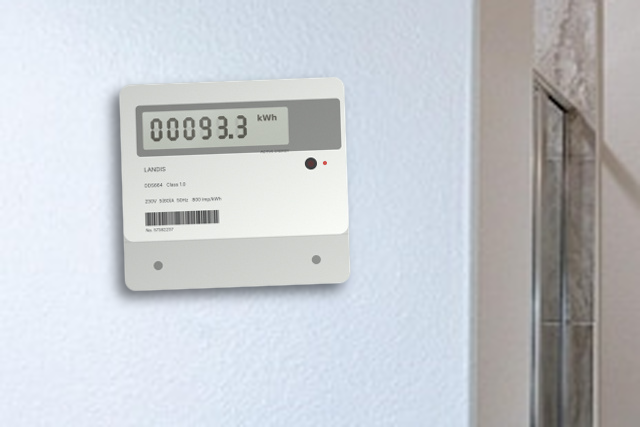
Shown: 93.3 kWh
